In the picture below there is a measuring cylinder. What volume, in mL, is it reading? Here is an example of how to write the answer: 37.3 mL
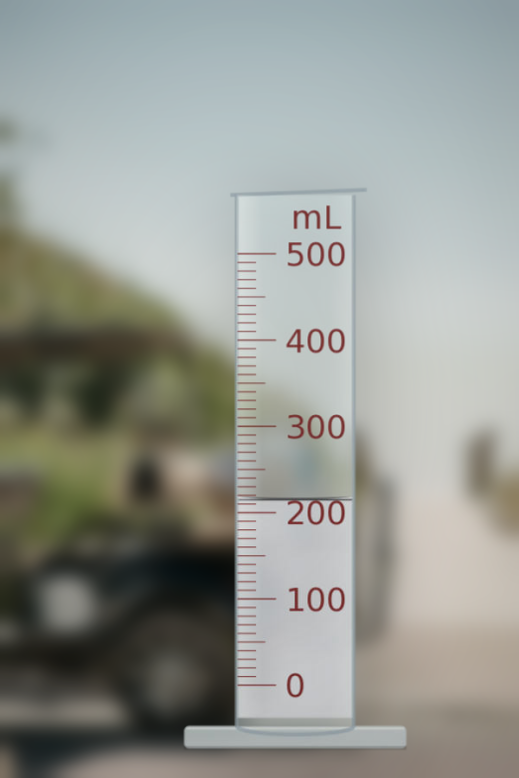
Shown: 215 mL
